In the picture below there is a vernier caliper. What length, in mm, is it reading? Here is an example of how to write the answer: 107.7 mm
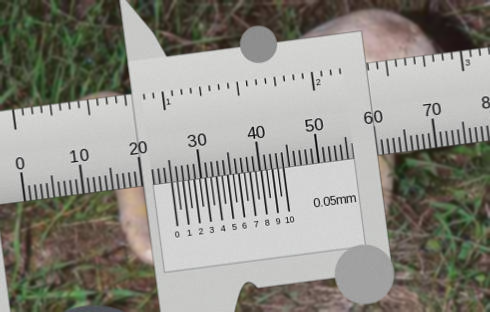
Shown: 25.0 mm
